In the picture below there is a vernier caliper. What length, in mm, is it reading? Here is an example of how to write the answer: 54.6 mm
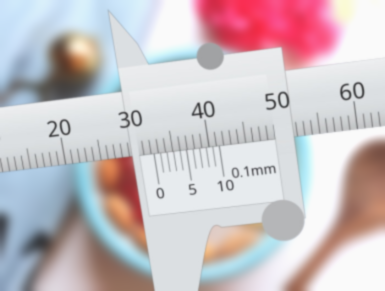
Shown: 32.4 mm
